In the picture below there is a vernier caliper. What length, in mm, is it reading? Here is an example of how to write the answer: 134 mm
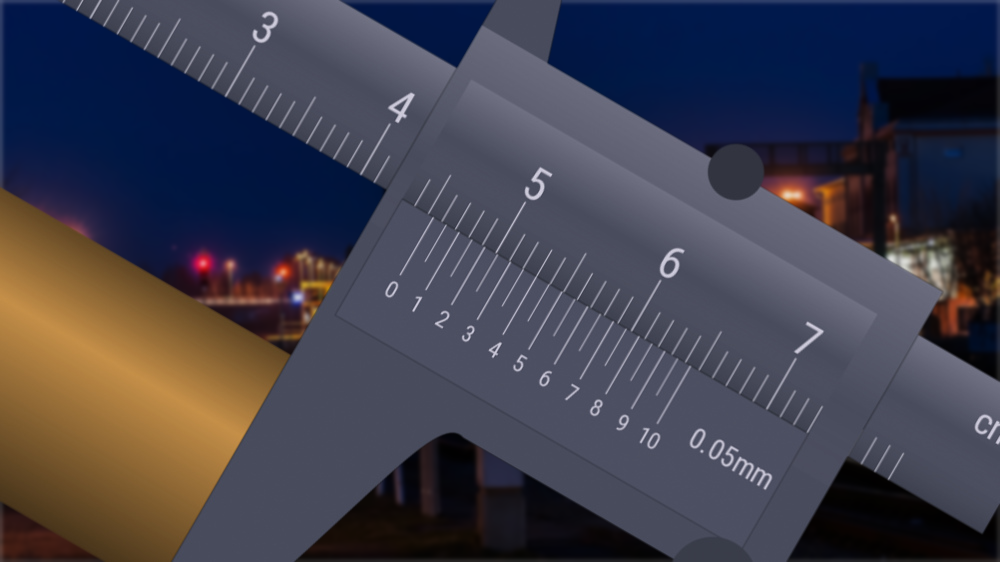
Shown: 45.4 mm
